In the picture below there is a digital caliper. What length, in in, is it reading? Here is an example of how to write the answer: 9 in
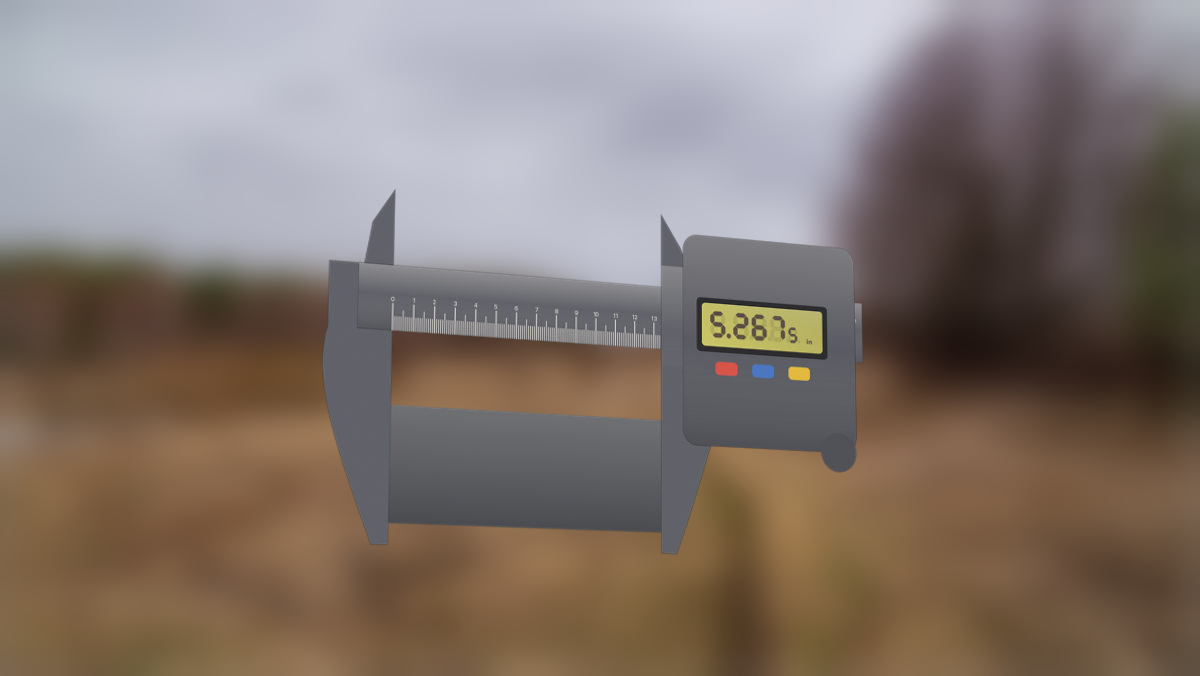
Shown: 5.2675 in
